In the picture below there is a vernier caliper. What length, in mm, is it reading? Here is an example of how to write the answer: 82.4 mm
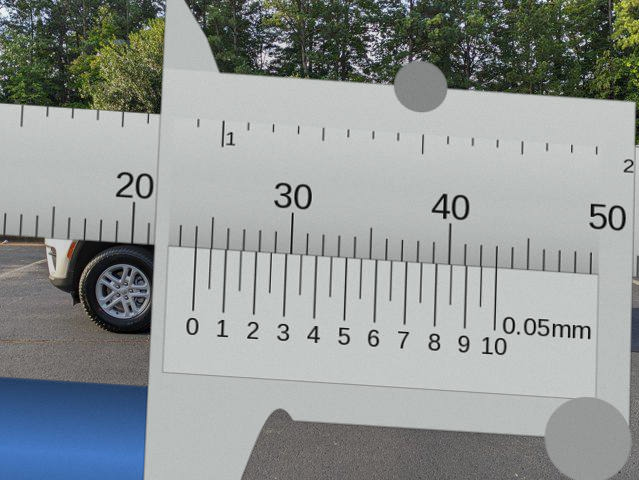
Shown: 24.0 mm
